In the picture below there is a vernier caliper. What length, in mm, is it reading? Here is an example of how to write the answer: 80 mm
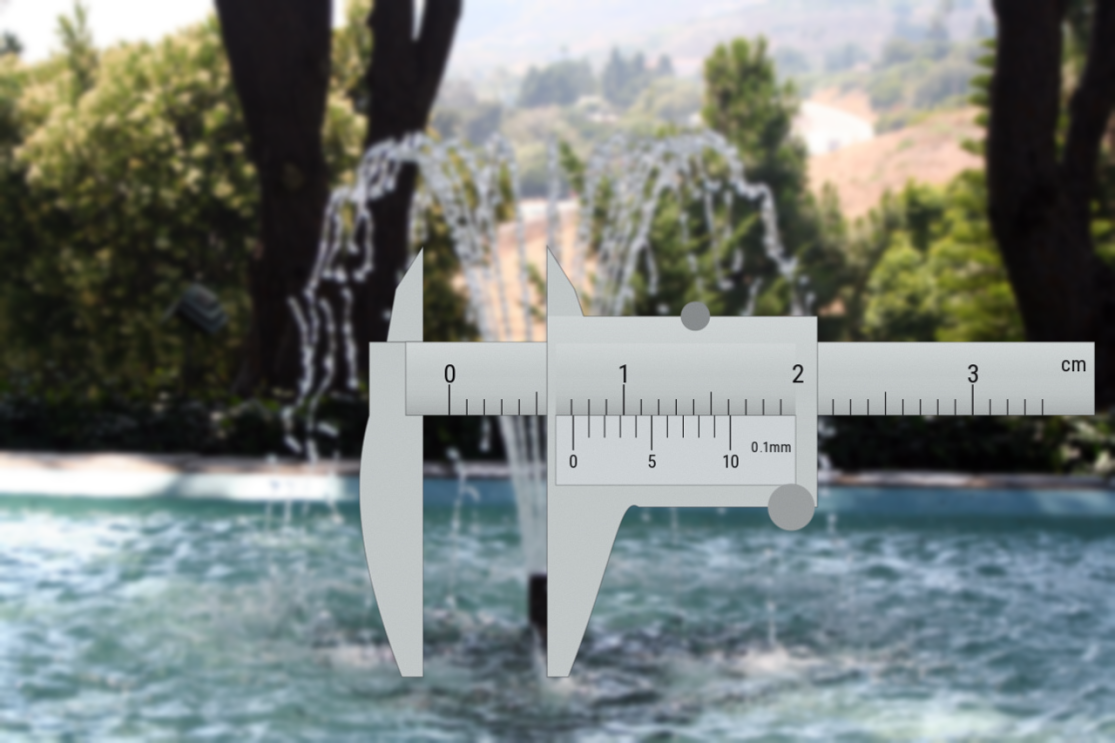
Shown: 7.1 mm
